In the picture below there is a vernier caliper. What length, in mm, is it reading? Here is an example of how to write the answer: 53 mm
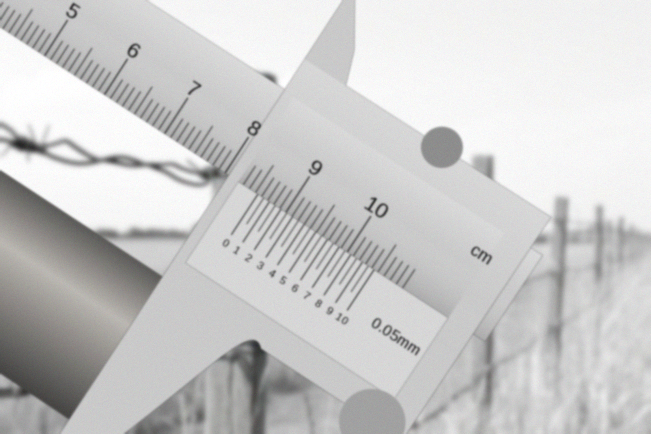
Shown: 85.4 mm
